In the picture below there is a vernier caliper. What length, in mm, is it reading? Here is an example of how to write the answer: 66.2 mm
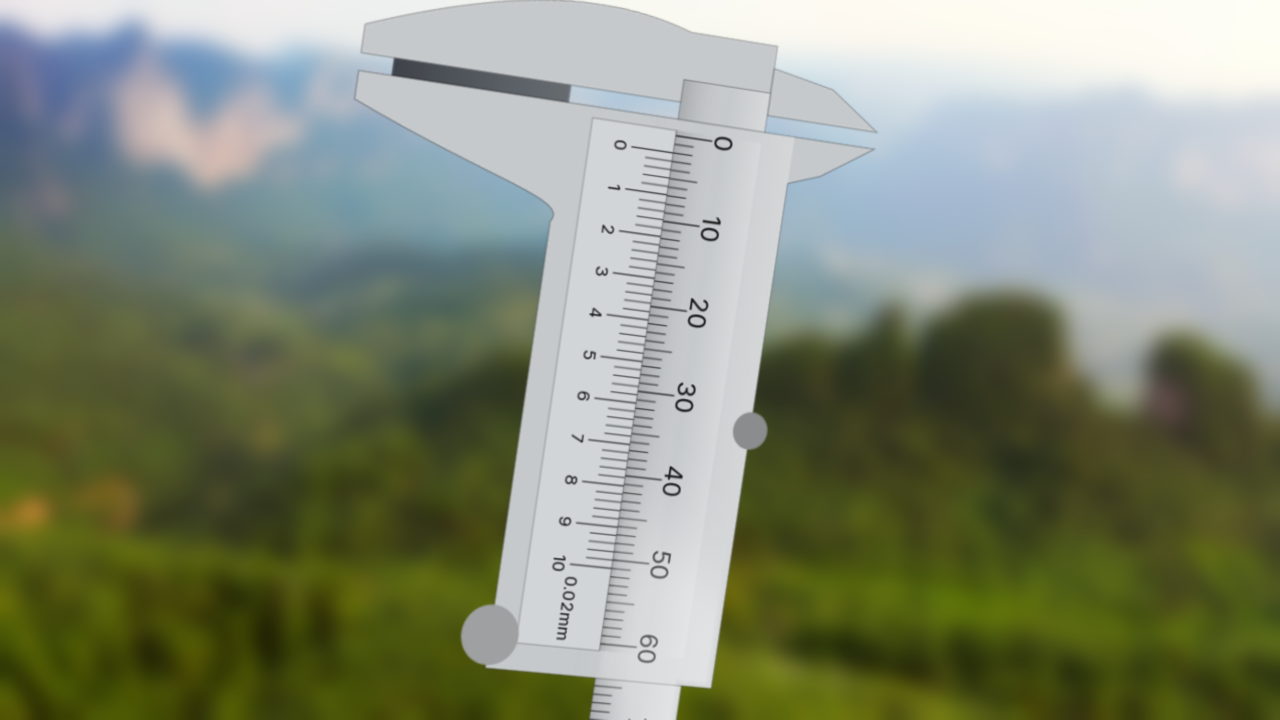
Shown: 2.0 mm
